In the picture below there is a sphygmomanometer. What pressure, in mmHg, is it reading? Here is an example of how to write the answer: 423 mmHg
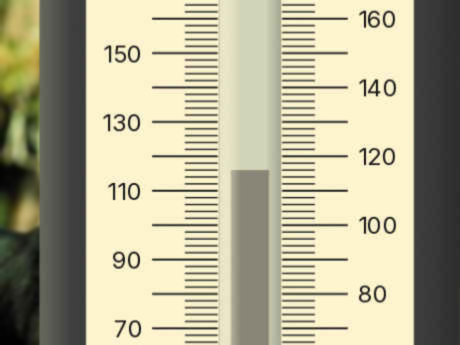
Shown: 116 mmHg
